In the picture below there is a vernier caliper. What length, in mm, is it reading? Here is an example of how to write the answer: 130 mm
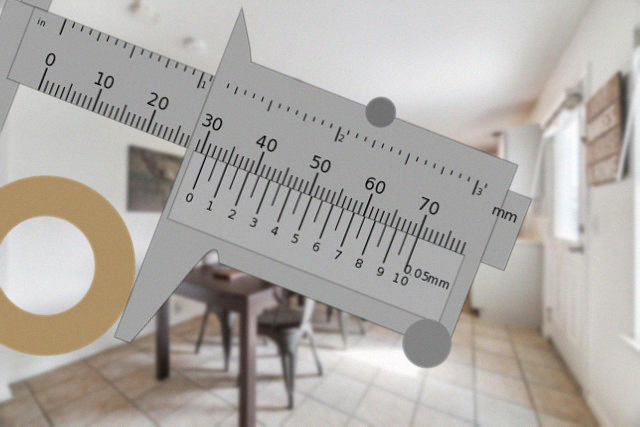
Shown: 31.0 mm
